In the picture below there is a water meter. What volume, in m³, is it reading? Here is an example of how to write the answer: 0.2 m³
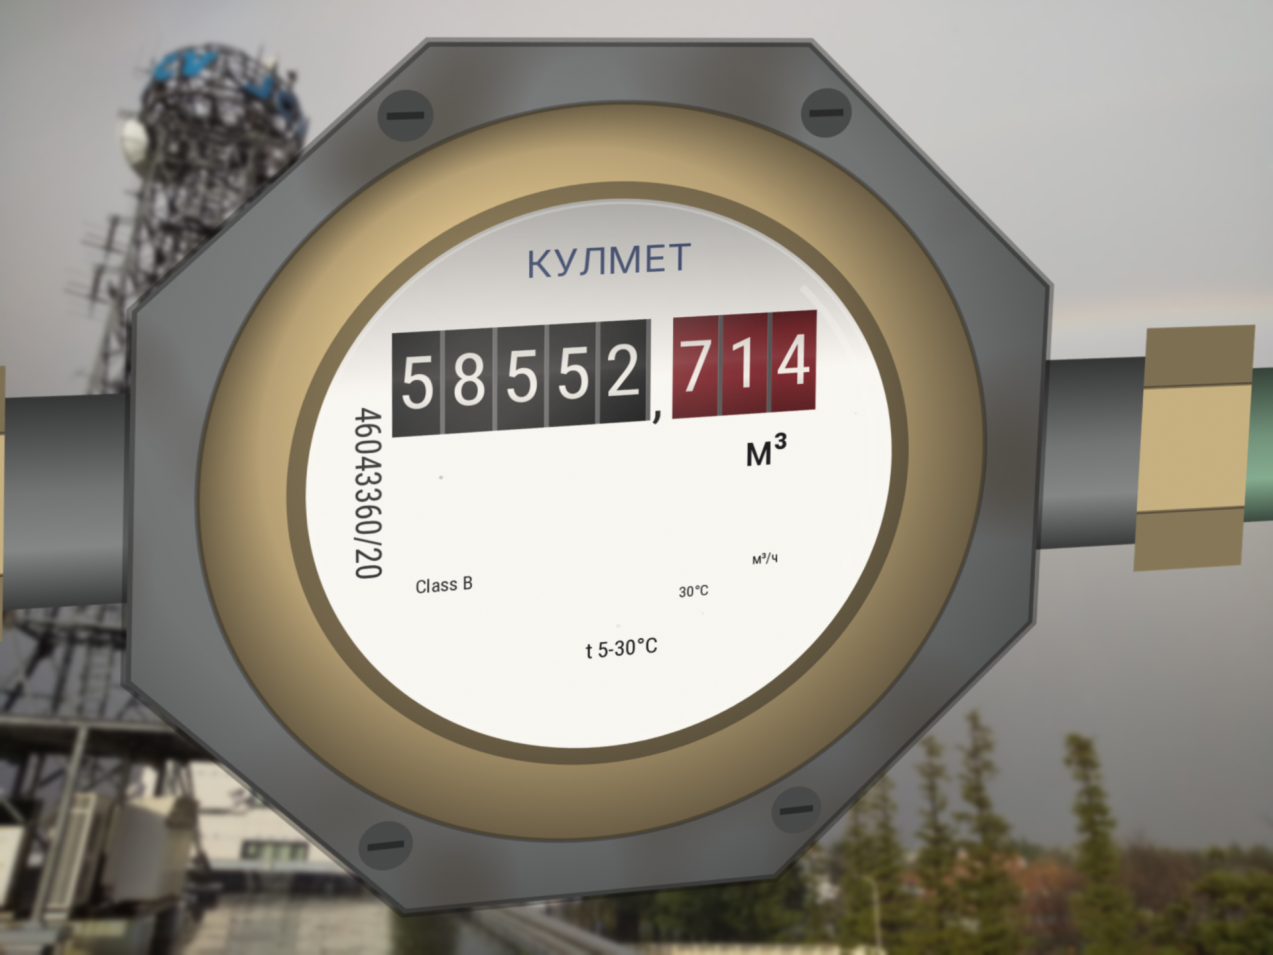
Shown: 58552.714 m³
